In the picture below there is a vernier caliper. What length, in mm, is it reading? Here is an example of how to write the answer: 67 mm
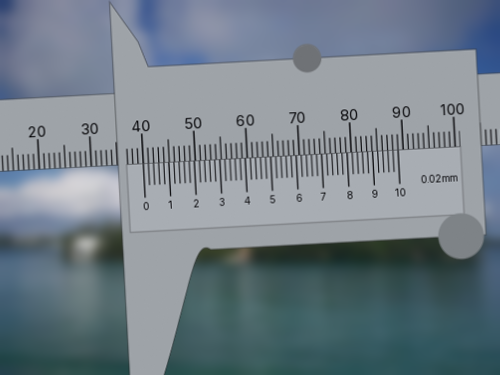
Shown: 40.0 mm
